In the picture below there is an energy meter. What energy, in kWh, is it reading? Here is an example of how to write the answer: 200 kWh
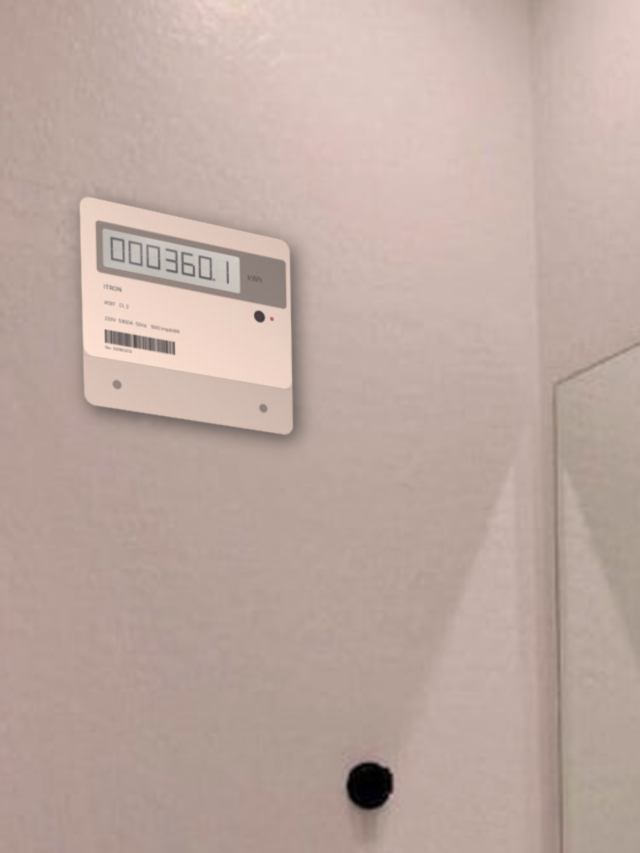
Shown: 360.1 kWh
